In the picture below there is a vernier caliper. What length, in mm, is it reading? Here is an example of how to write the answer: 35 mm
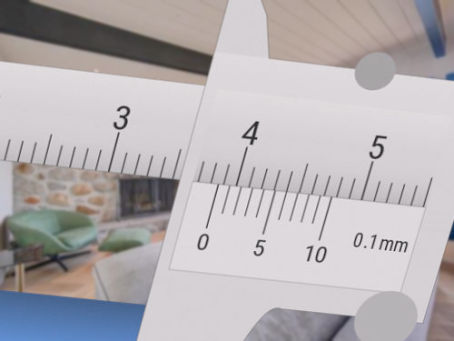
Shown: 38.6 mm
